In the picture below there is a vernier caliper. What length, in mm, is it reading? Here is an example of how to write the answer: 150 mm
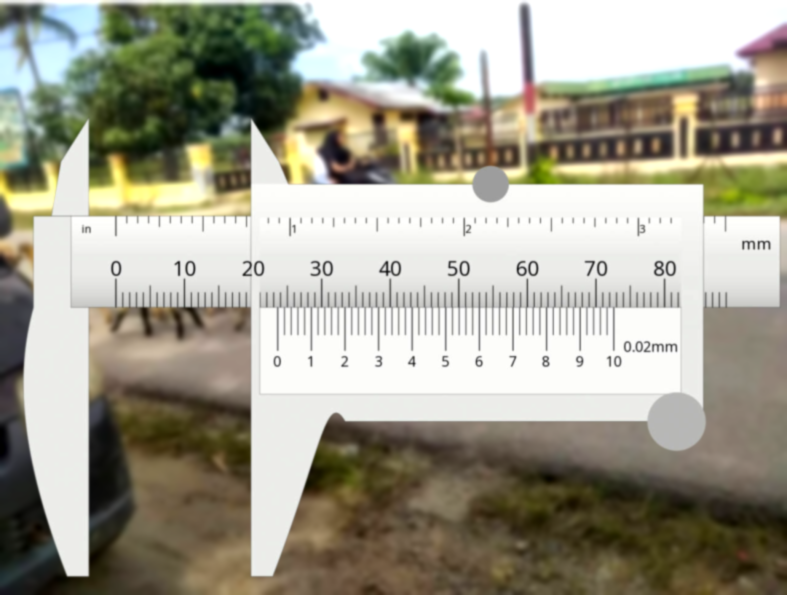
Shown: 23.6 mm
